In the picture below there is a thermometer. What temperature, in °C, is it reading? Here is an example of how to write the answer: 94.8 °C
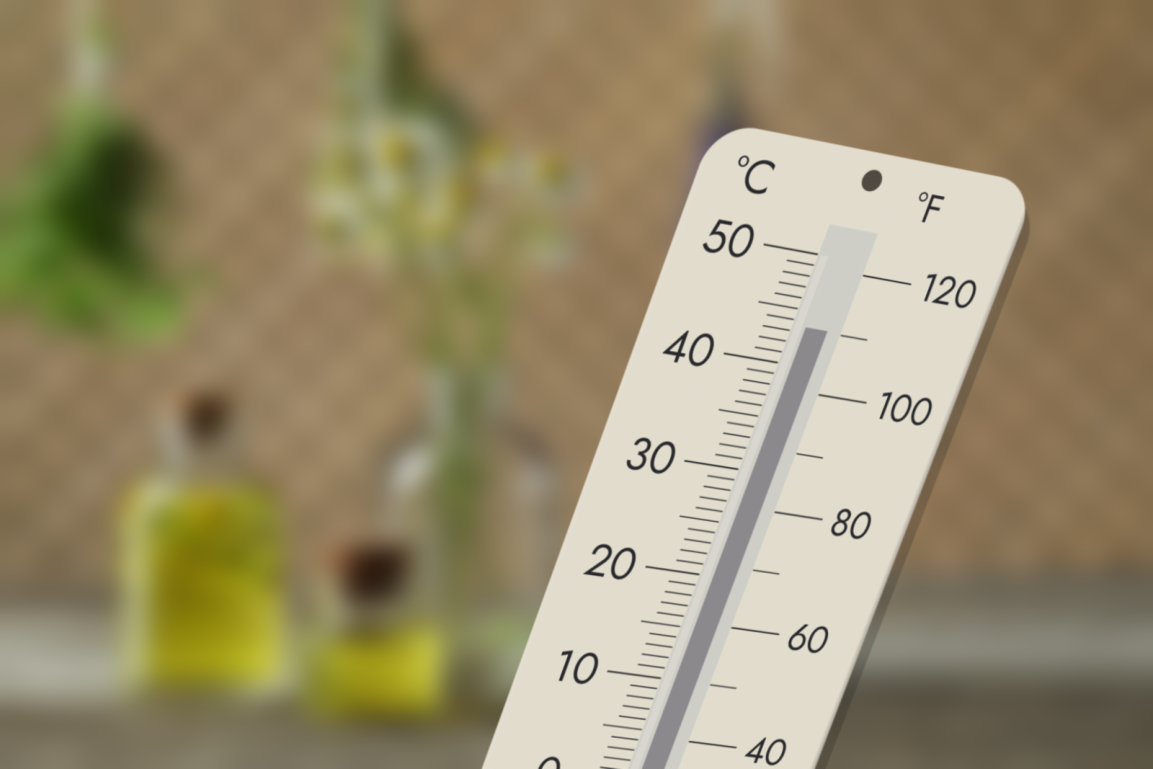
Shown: 43.5 °C
